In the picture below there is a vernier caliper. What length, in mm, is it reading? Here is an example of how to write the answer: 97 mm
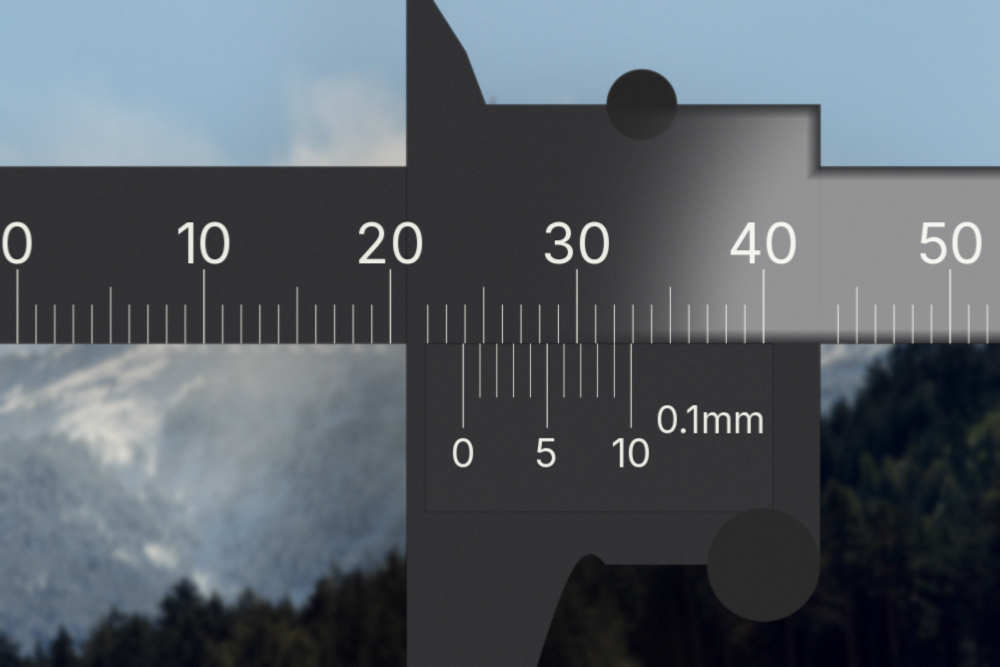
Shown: 23.9 mm
